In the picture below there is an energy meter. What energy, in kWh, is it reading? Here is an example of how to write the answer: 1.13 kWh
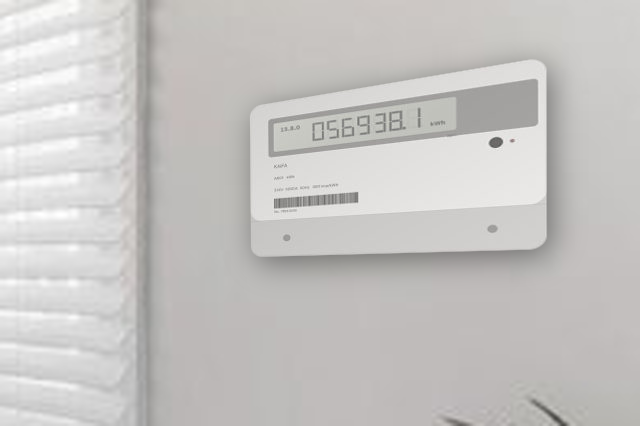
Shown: 56938.1 kWh
